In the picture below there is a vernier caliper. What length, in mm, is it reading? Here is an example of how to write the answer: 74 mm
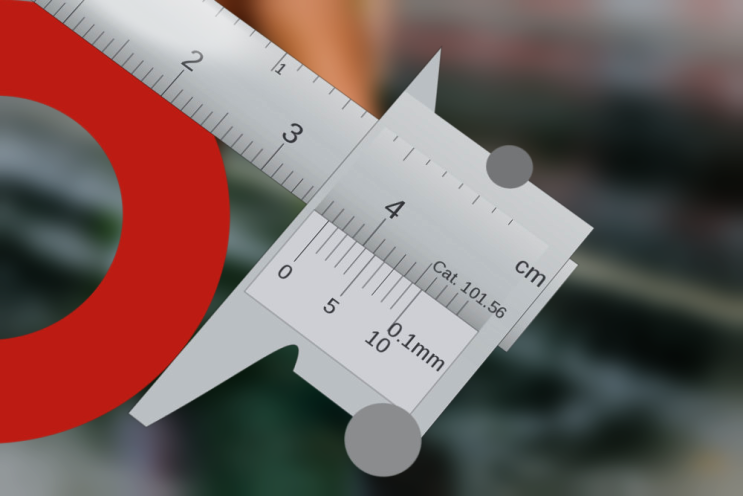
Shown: 36.7 mm
